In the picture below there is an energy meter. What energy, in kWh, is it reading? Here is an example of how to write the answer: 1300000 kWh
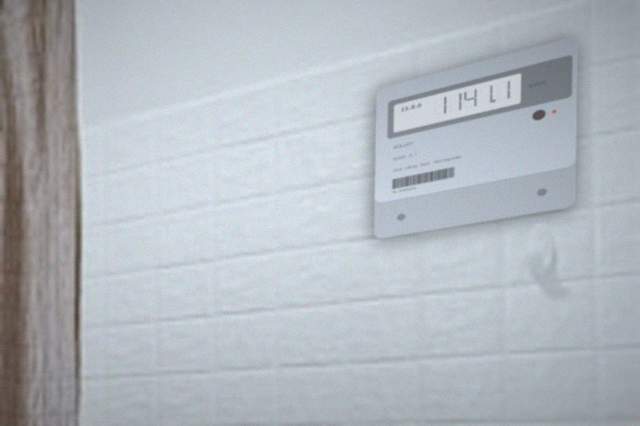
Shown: 1141.1 kWh
